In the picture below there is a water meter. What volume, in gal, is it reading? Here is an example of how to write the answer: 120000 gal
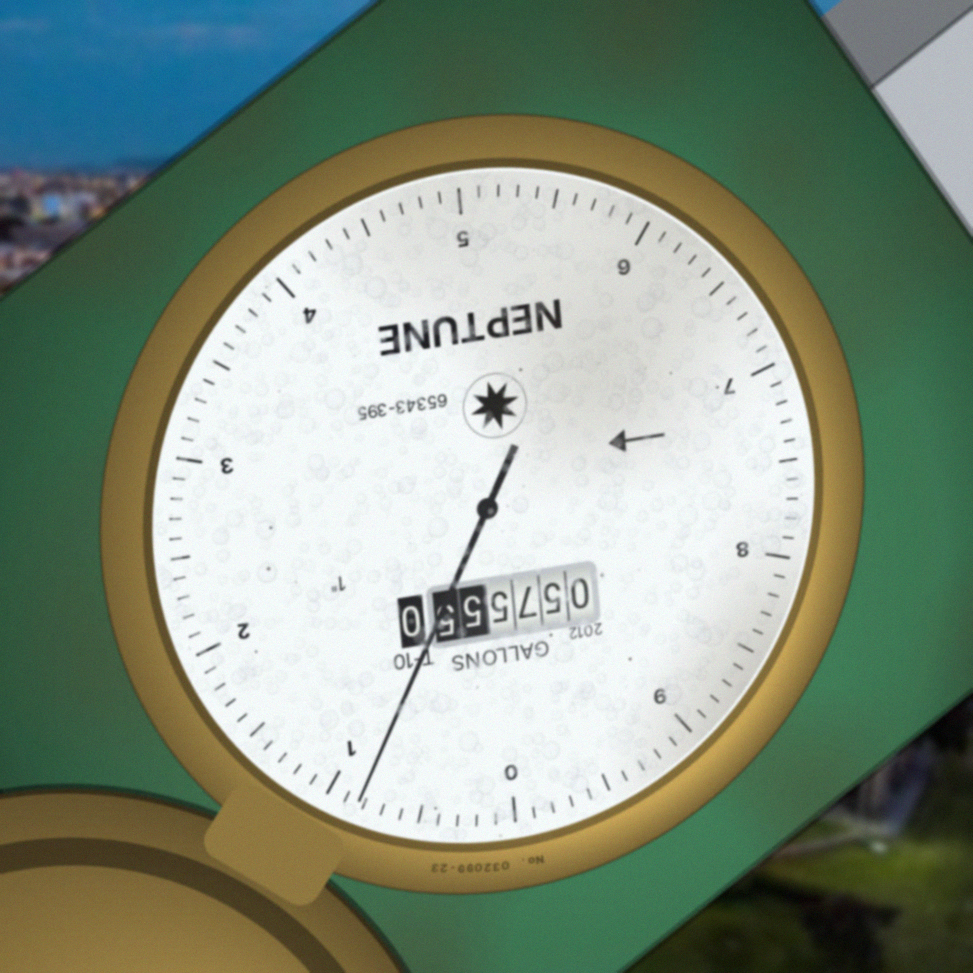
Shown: 575550.8 gal
